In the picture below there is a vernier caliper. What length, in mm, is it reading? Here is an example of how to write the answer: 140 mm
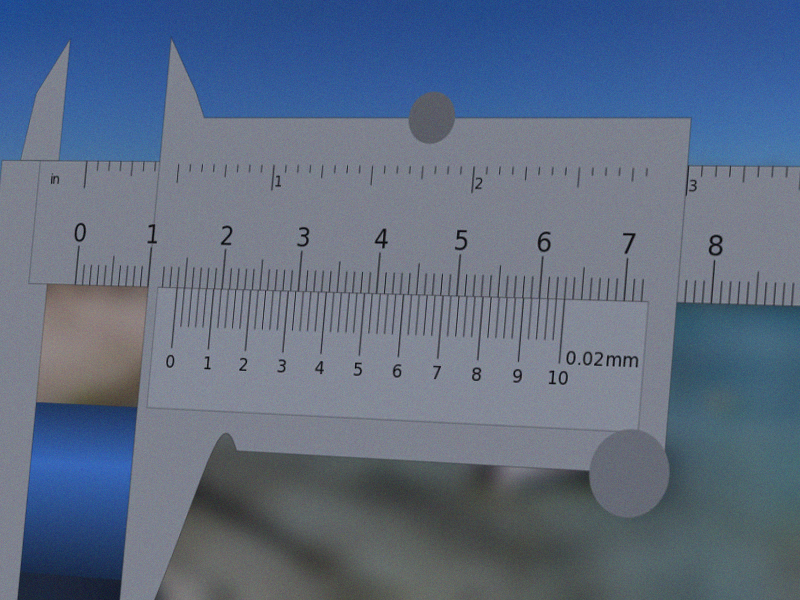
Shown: 14.0 mm
